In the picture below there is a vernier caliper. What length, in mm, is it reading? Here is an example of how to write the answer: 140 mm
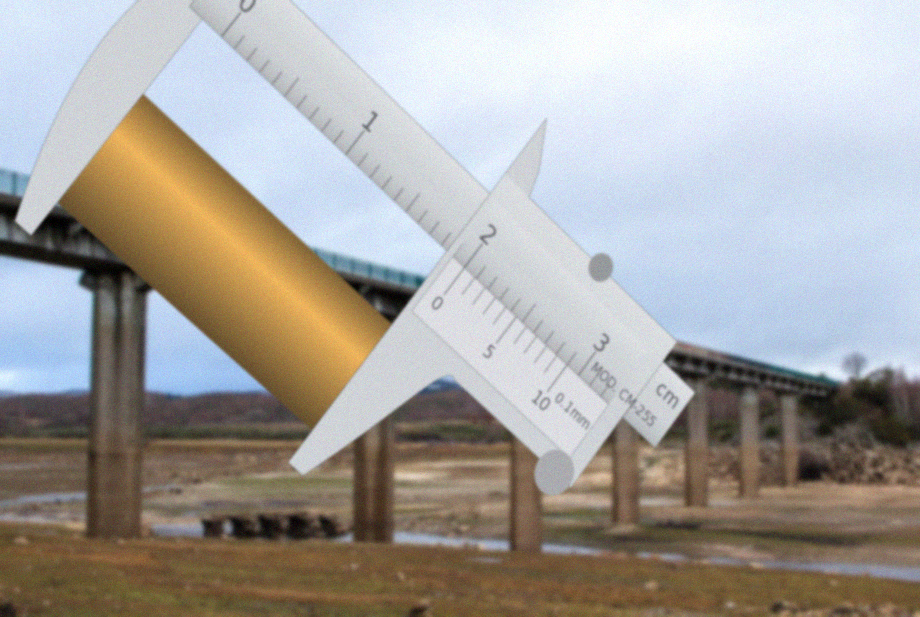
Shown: 20.0 mm
